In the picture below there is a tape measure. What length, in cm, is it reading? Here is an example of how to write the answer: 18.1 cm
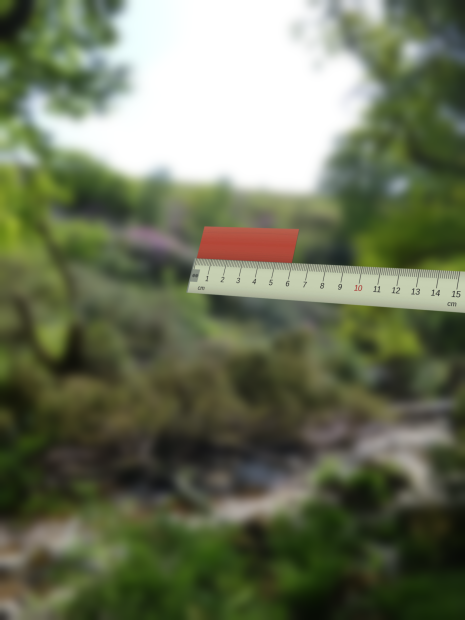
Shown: 6 cm
